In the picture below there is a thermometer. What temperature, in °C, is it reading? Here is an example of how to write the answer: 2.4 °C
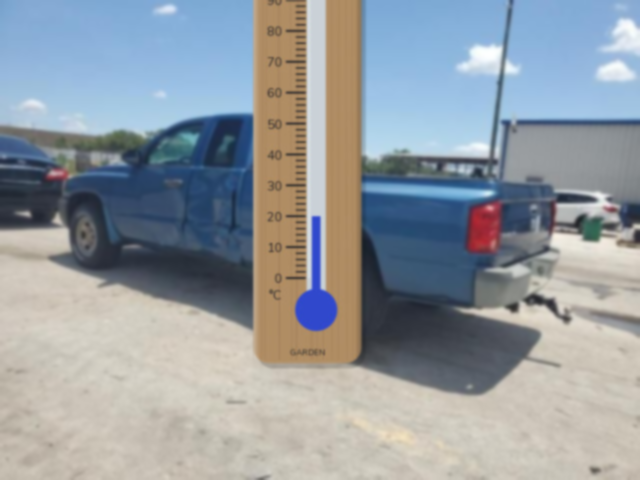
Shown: 20 °C
